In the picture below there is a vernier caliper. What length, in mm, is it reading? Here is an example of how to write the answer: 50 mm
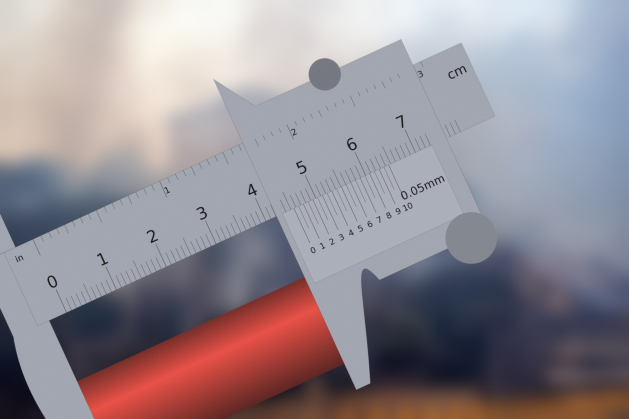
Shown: 45.6 mm
